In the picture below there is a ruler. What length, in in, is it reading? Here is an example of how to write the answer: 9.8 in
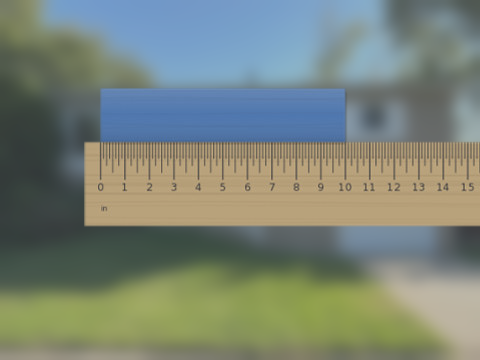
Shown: 10 in
